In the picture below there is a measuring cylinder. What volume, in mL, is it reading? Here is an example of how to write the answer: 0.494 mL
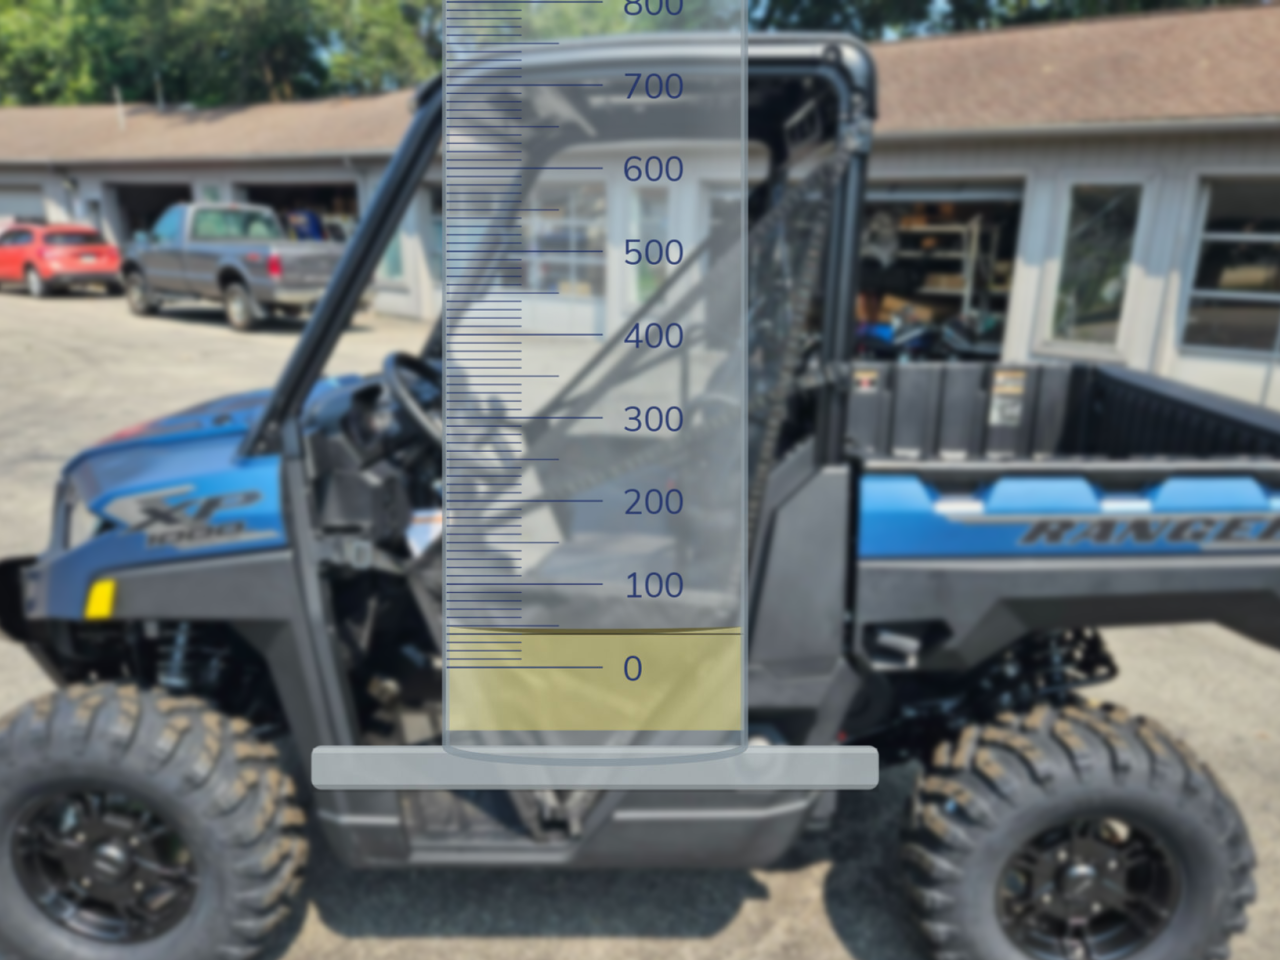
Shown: 40 mL
